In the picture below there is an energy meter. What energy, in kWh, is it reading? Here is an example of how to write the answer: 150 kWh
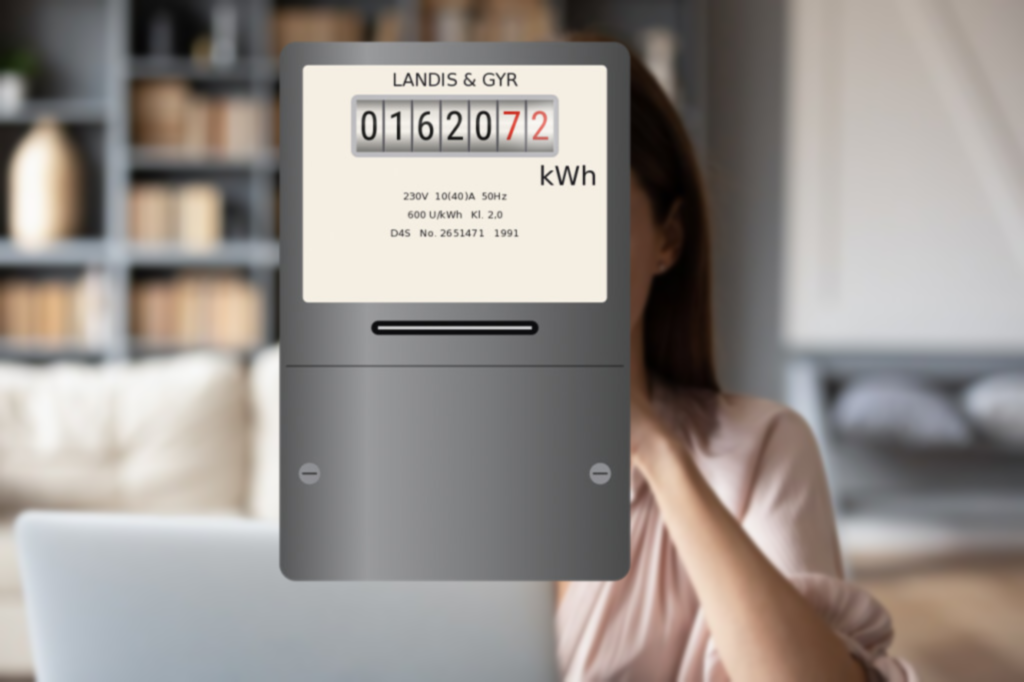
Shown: 1620.72 kWh
